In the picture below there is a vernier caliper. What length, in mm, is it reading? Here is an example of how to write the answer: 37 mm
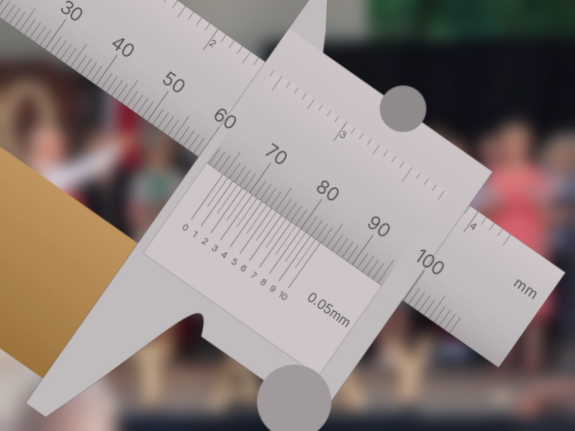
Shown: 64.8 mm
